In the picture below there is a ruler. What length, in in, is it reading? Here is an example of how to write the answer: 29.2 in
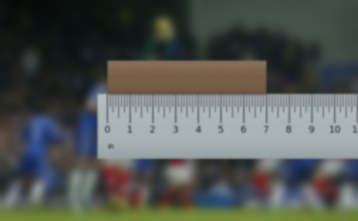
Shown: 7 in
